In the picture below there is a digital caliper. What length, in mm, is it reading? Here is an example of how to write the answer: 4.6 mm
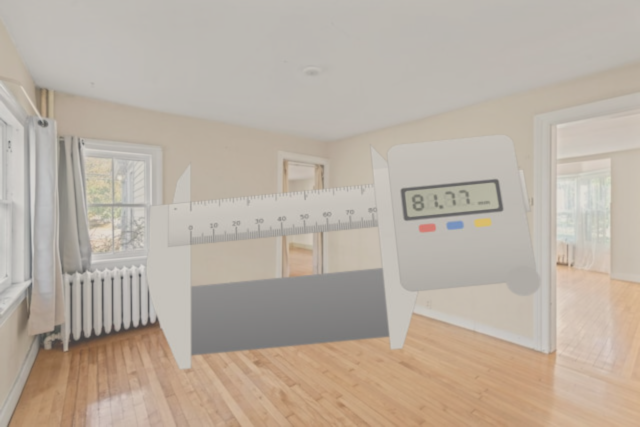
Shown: 81.77 mm
